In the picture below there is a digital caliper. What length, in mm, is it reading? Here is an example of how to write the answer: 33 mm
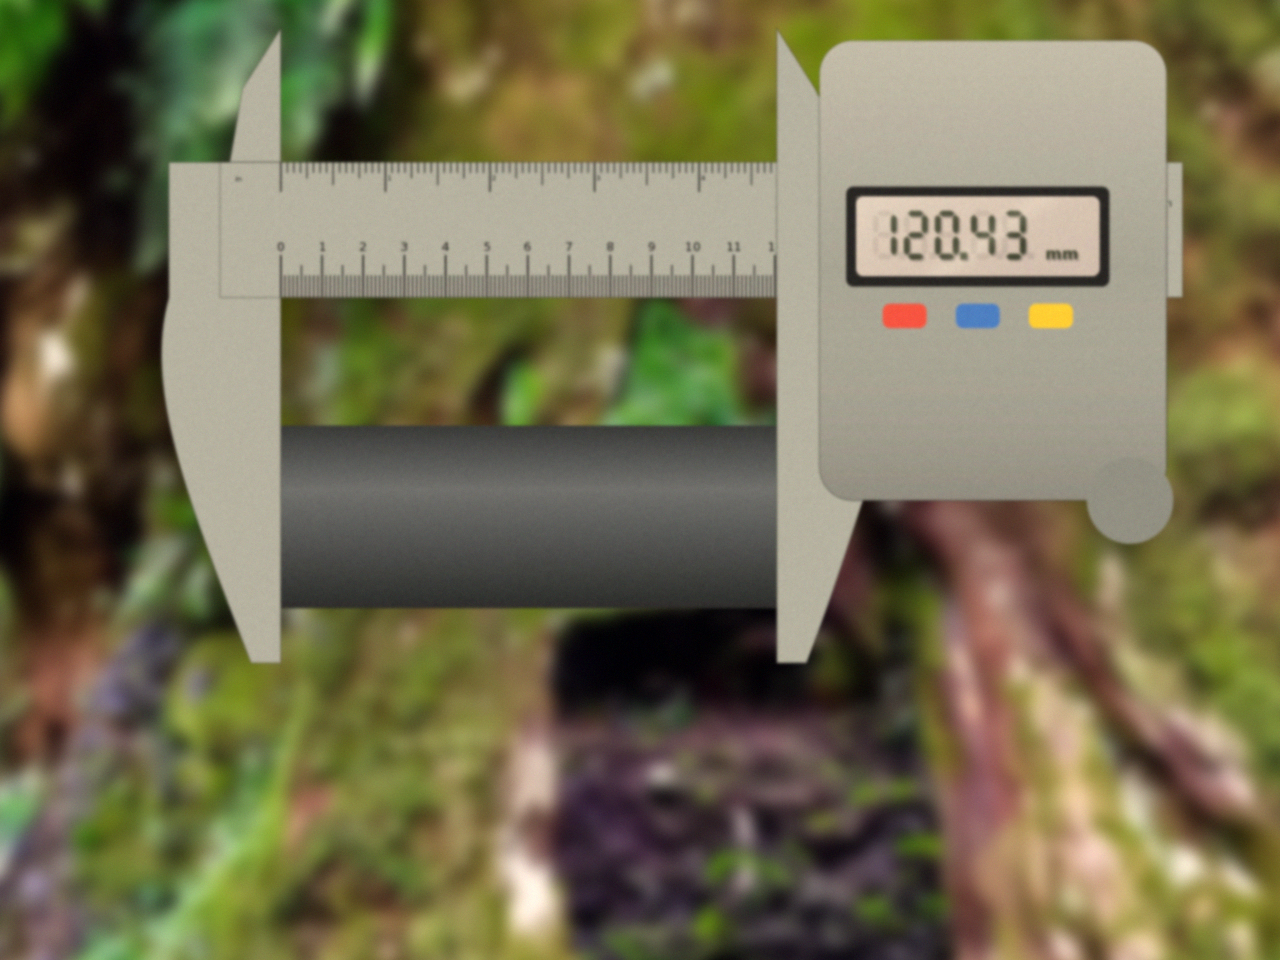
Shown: 120.43 mm
